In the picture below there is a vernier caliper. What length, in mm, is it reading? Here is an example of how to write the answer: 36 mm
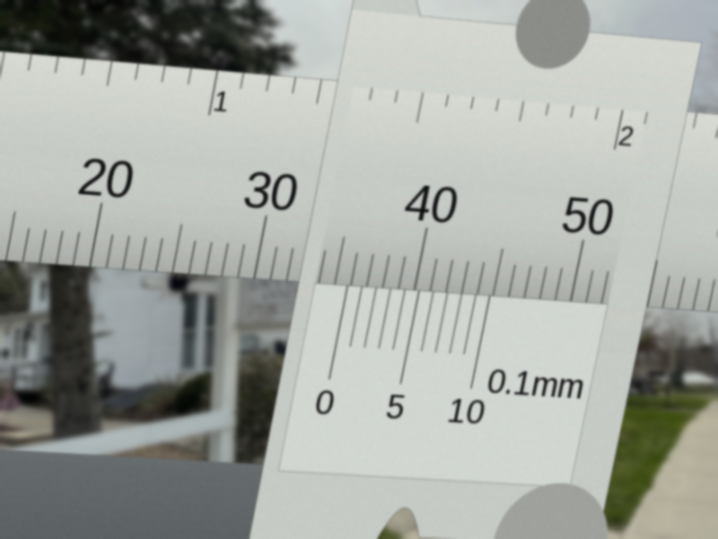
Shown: 35.8 mm
